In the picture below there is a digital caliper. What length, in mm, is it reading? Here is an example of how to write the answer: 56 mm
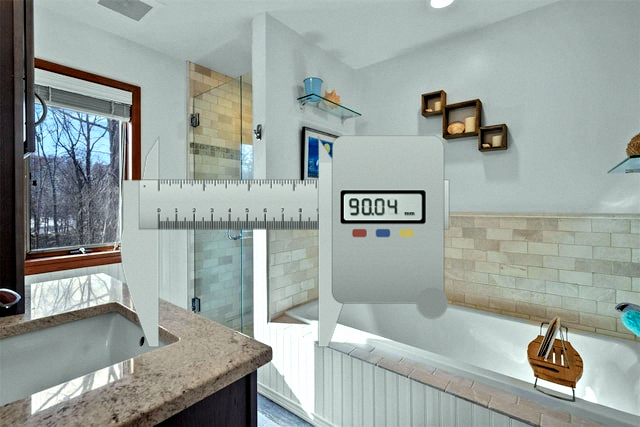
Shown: 90.04 mm
